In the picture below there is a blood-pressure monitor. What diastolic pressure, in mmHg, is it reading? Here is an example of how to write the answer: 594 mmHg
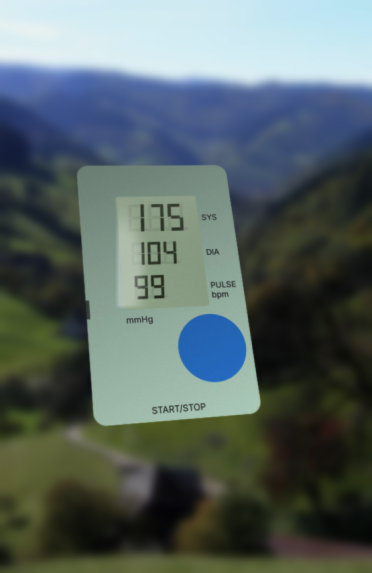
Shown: 104 mmHg
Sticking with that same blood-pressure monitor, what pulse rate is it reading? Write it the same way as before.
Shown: 99 bpm
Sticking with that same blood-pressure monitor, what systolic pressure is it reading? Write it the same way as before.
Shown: 175 mmHg
